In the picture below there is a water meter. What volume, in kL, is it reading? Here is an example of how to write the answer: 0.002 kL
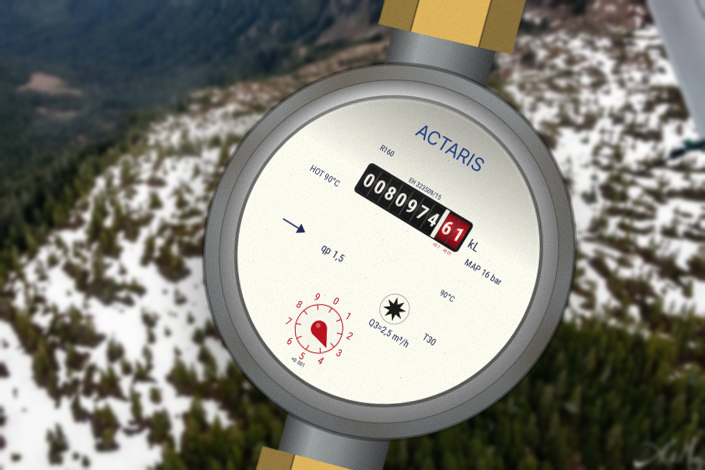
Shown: 80974.613 kL
